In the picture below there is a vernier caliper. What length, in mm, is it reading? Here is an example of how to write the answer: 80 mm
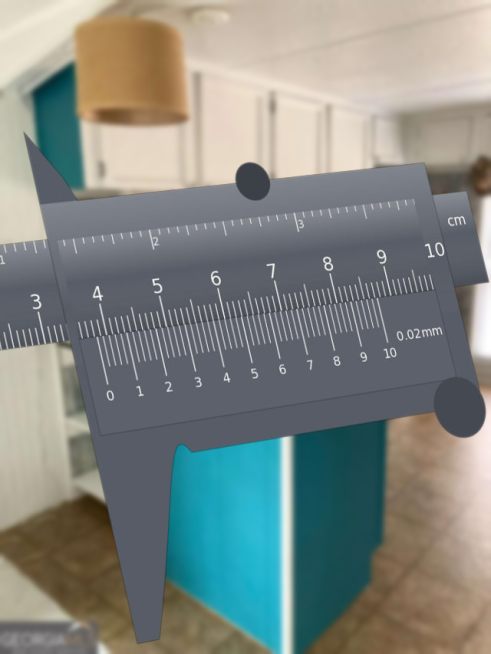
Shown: 38.4 mm
